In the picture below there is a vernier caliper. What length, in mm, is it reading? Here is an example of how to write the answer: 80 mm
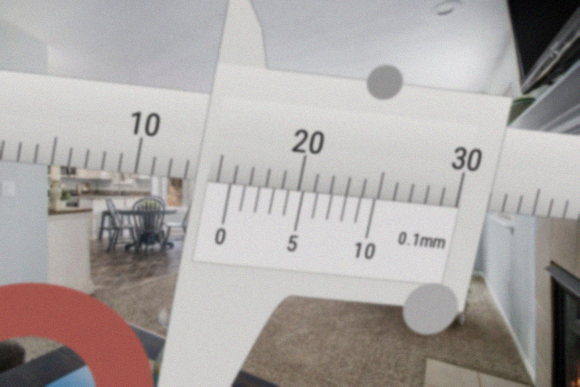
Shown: 15.8 mm
